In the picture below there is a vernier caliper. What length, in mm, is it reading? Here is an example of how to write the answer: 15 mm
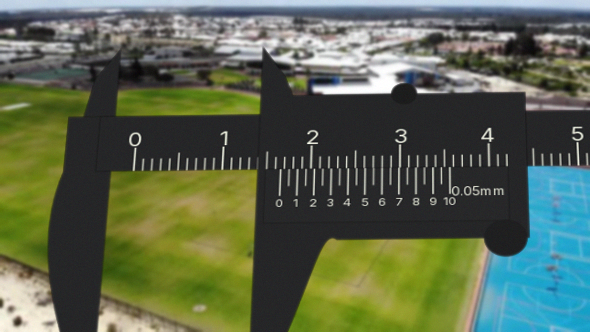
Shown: 16.6 mm
